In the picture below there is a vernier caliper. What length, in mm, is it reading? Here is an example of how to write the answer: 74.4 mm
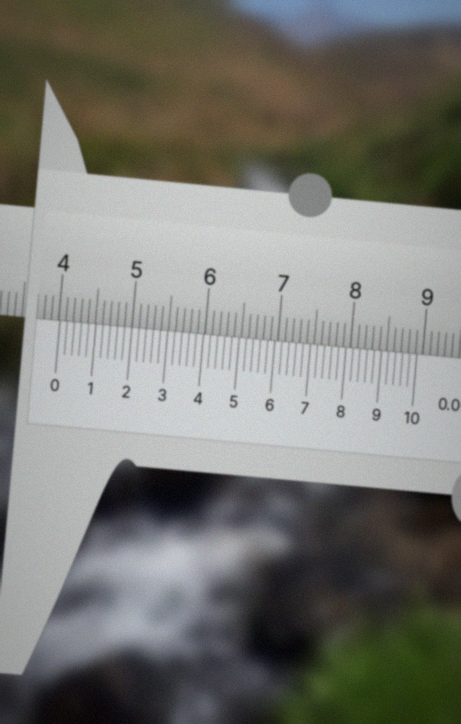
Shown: 40.2 mm
